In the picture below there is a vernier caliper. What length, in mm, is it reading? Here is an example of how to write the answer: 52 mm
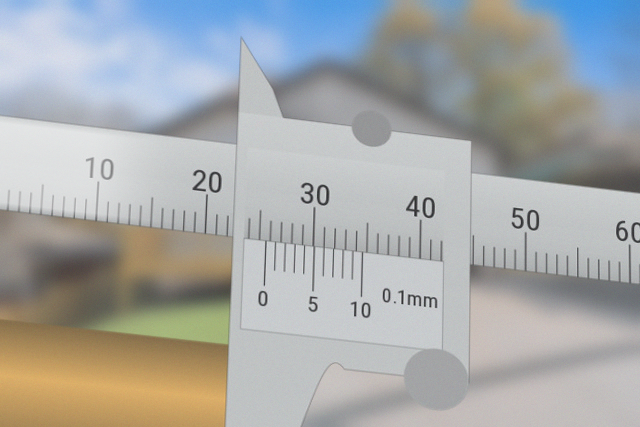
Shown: 25.6 mm
